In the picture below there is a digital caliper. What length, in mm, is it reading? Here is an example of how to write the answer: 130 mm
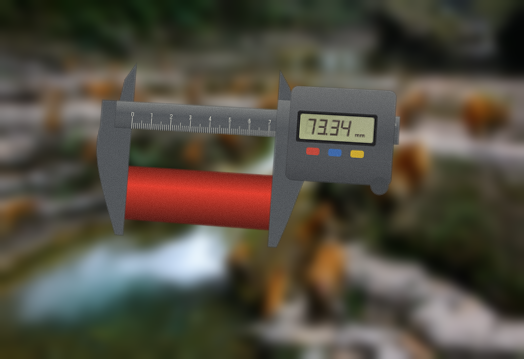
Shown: 73.34 mm
